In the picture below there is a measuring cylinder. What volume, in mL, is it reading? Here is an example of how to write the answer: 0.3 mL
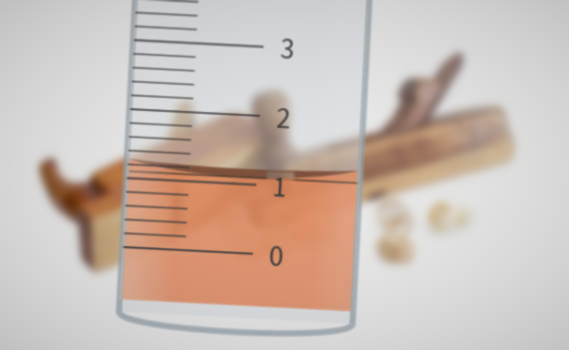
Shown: 1.1 mL
